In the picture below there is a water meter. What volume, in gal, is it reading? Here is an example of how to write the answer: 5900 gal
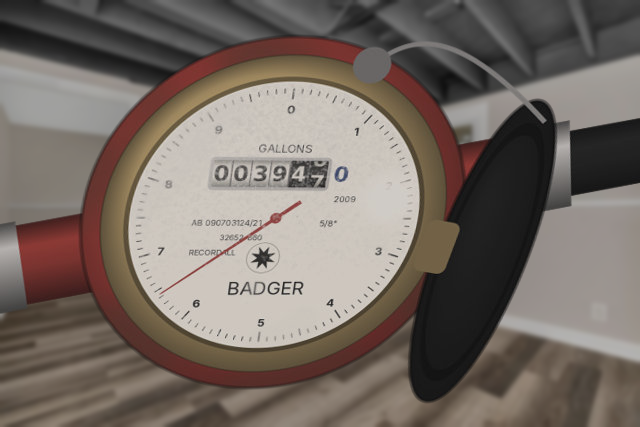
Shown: 39466.4 gal
